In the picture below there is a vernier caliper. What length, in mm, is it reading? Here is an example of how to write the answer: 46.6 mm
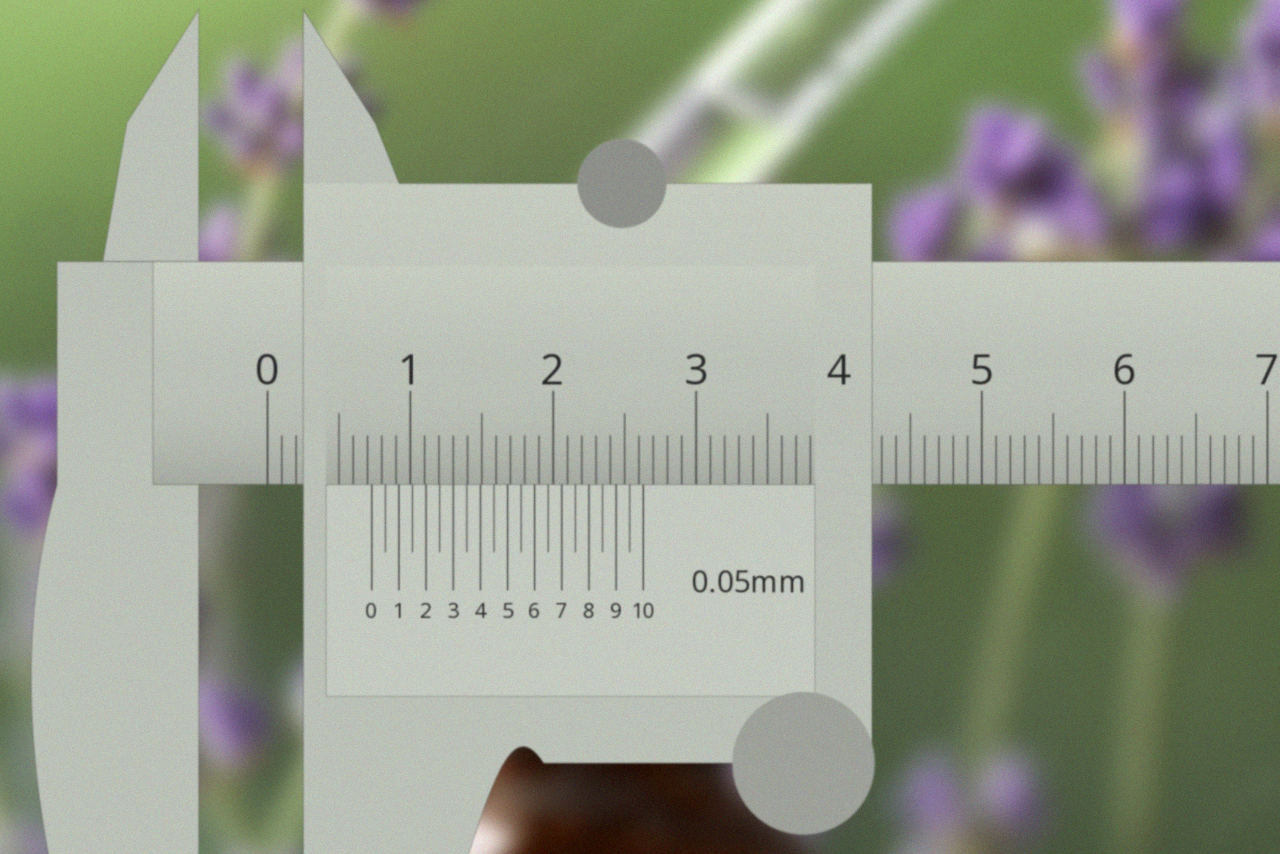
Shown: 7.3 mm
